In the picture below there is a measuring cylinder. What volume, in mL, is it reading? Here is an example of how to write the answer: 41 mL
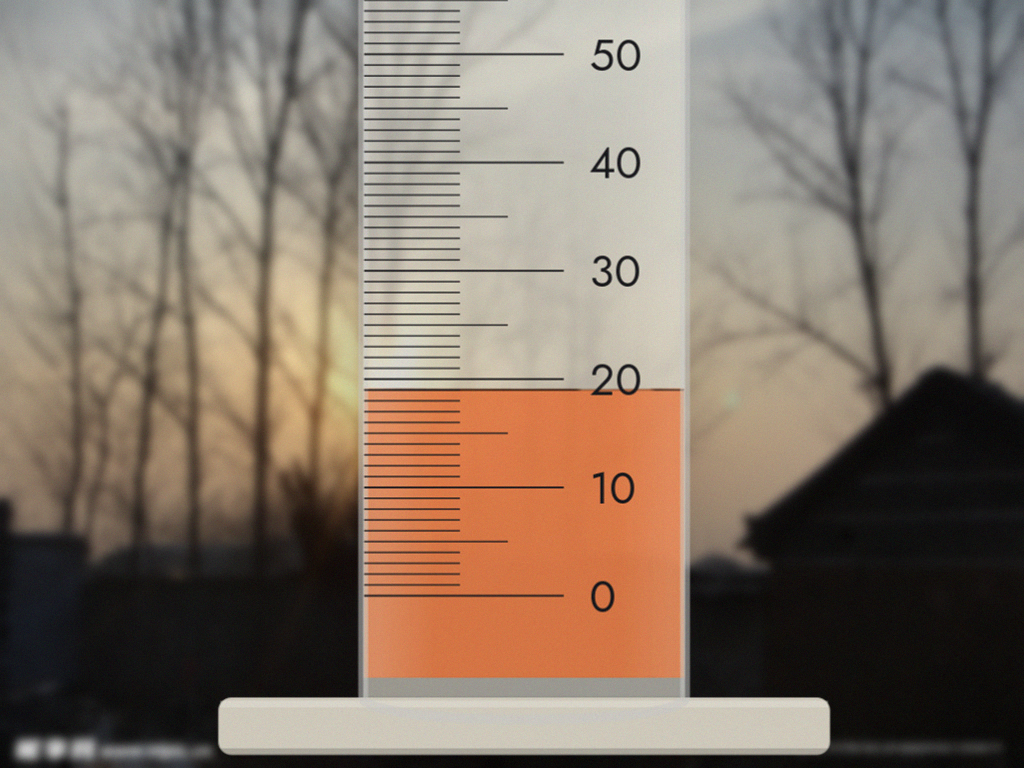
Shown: 19 mL
